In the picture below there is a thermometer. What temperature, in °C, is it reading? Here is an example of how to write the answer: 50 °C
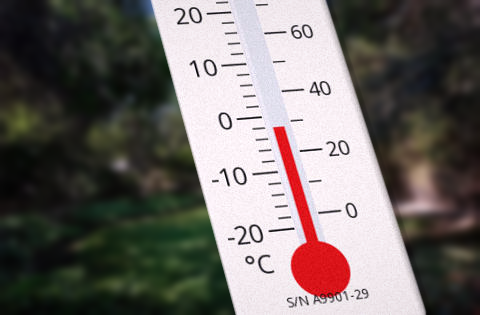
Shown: -2 °C
